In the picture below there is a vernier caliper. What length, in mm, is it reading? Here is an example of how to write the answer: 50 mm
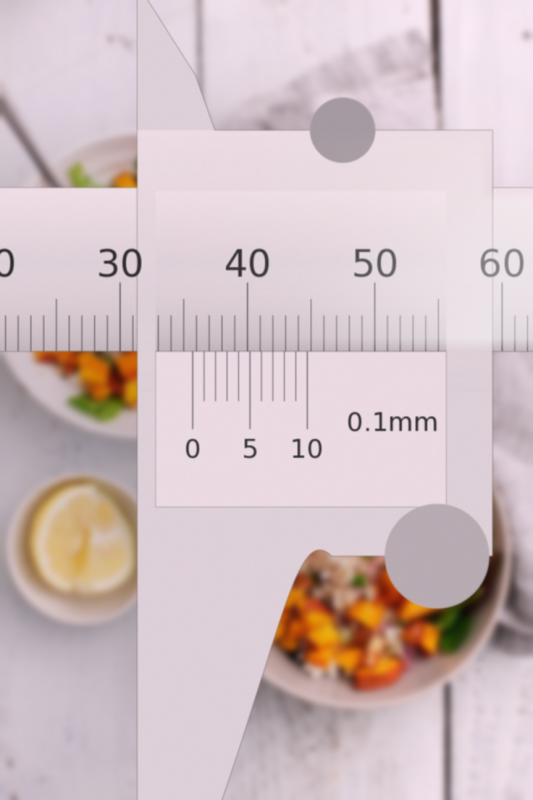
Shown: 35.7 mm
